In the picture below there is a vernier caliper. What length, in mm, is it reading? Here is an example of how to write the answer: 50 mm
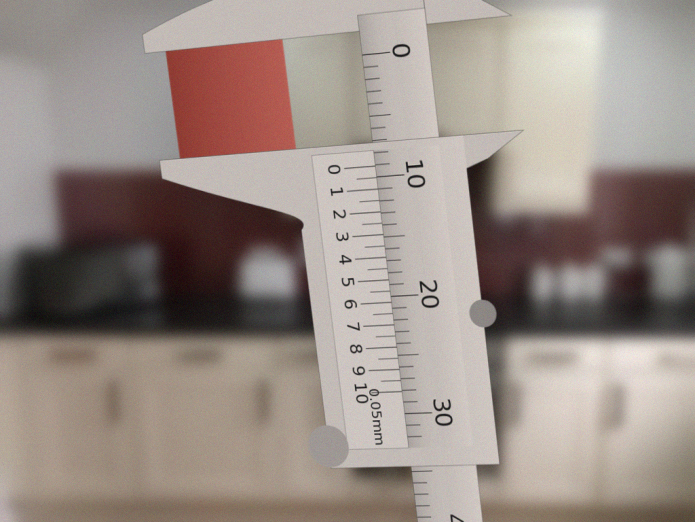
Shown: 9.1 mm
